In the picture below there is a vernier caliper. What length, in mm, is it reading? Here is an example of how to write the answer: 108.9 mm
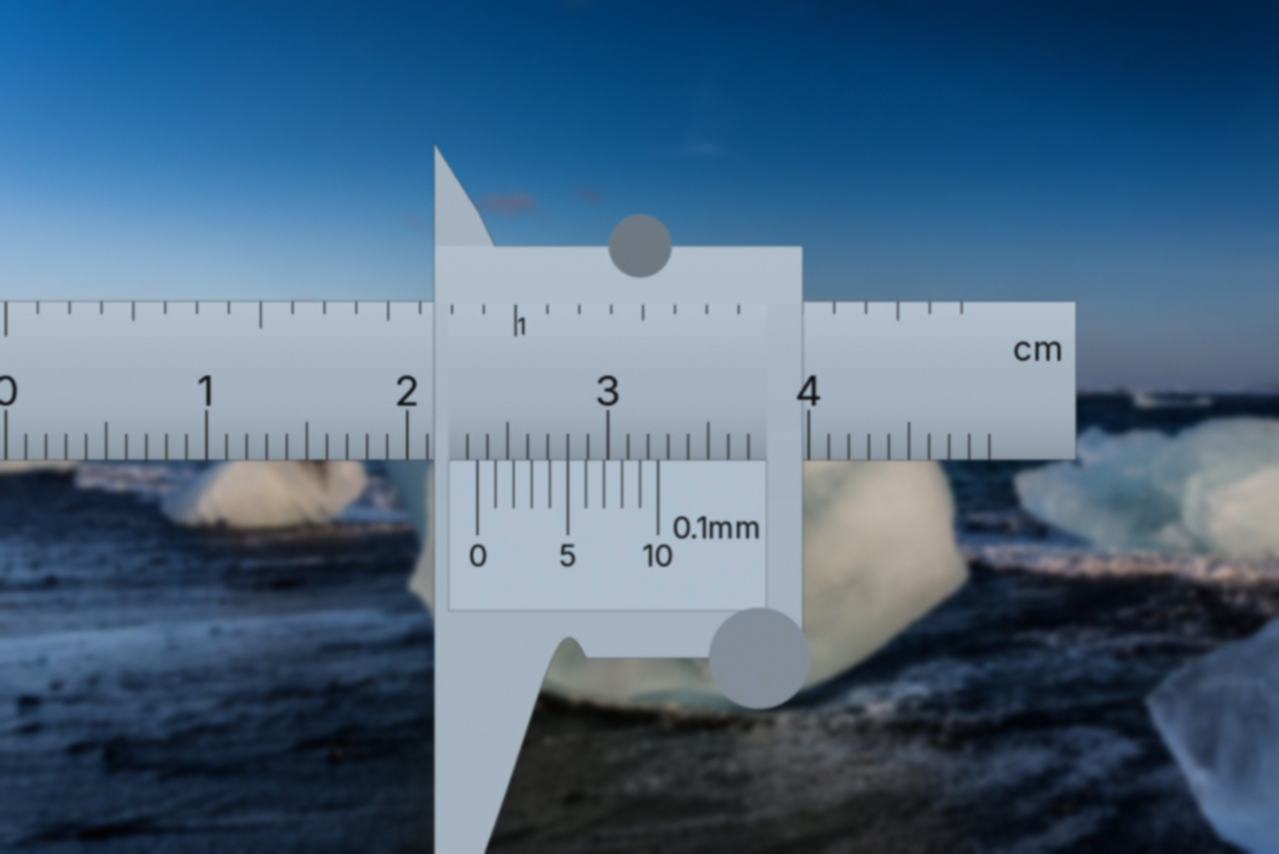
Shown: 23.5 mm
